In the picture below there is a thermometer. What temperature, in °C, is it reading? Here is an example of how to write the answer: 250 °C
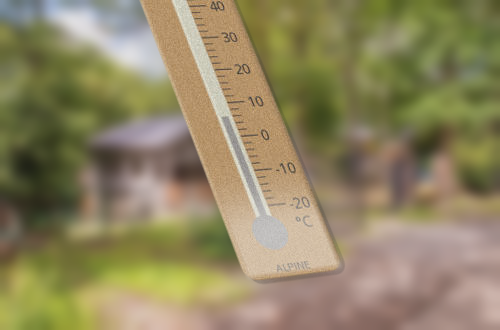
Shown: 6 °C
